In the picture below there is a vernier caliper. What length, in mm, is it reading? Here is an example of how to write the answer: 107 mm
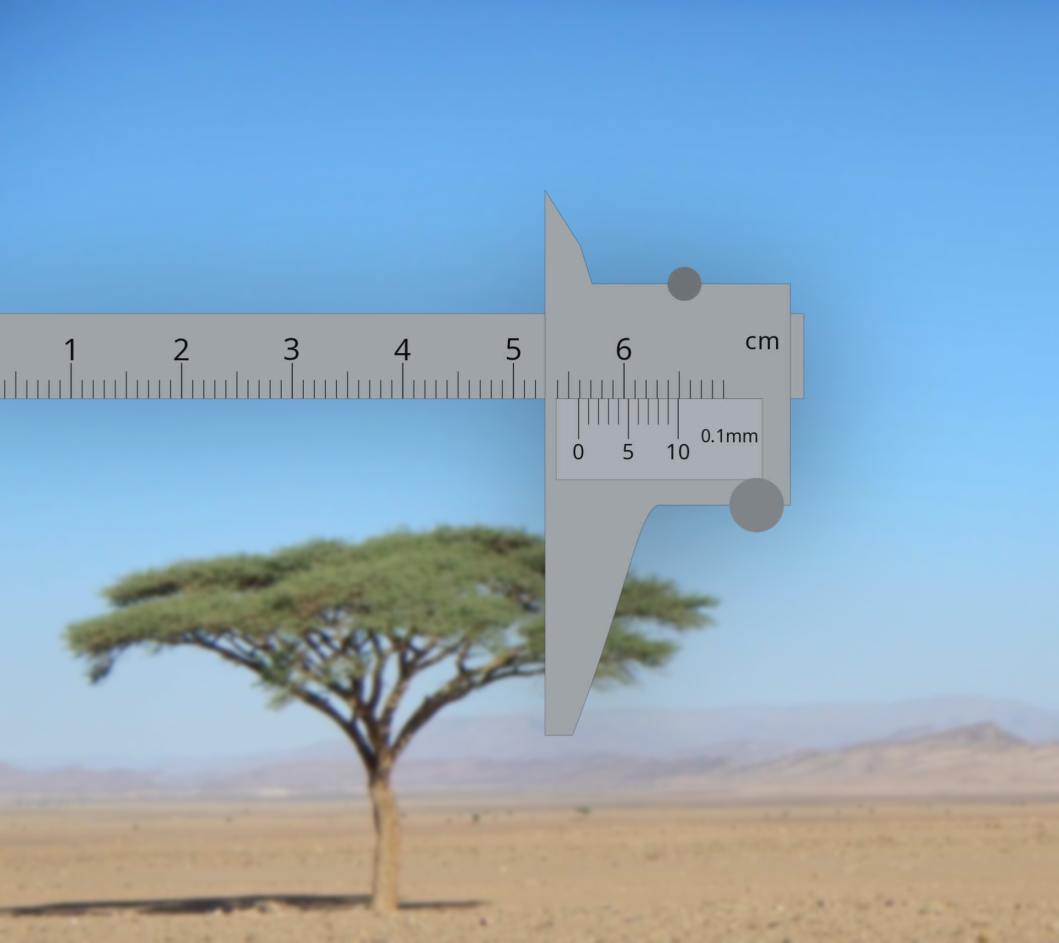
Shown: 55.9 mm
